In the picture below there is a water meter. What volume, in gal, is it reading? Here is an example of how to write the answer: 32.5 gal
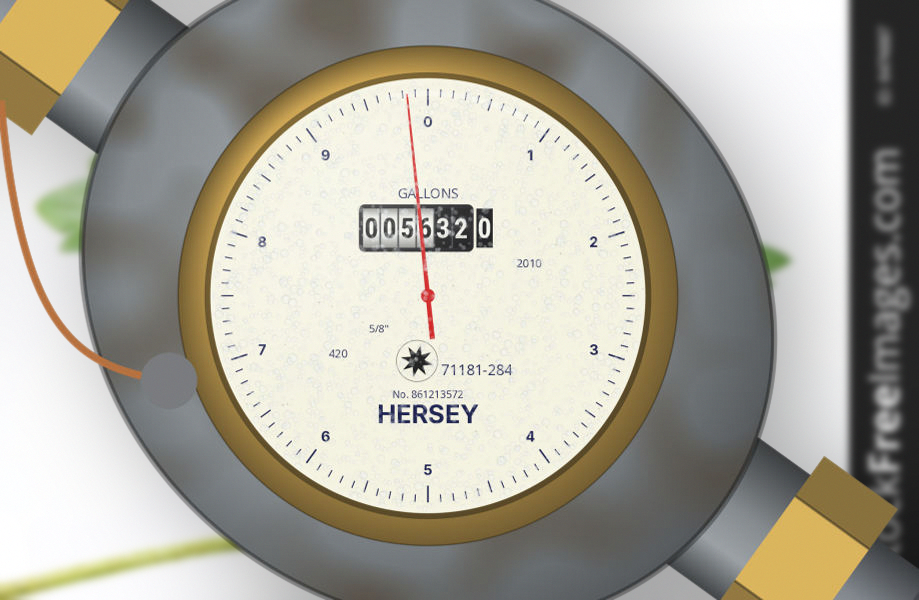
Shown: 56319.8 gal
